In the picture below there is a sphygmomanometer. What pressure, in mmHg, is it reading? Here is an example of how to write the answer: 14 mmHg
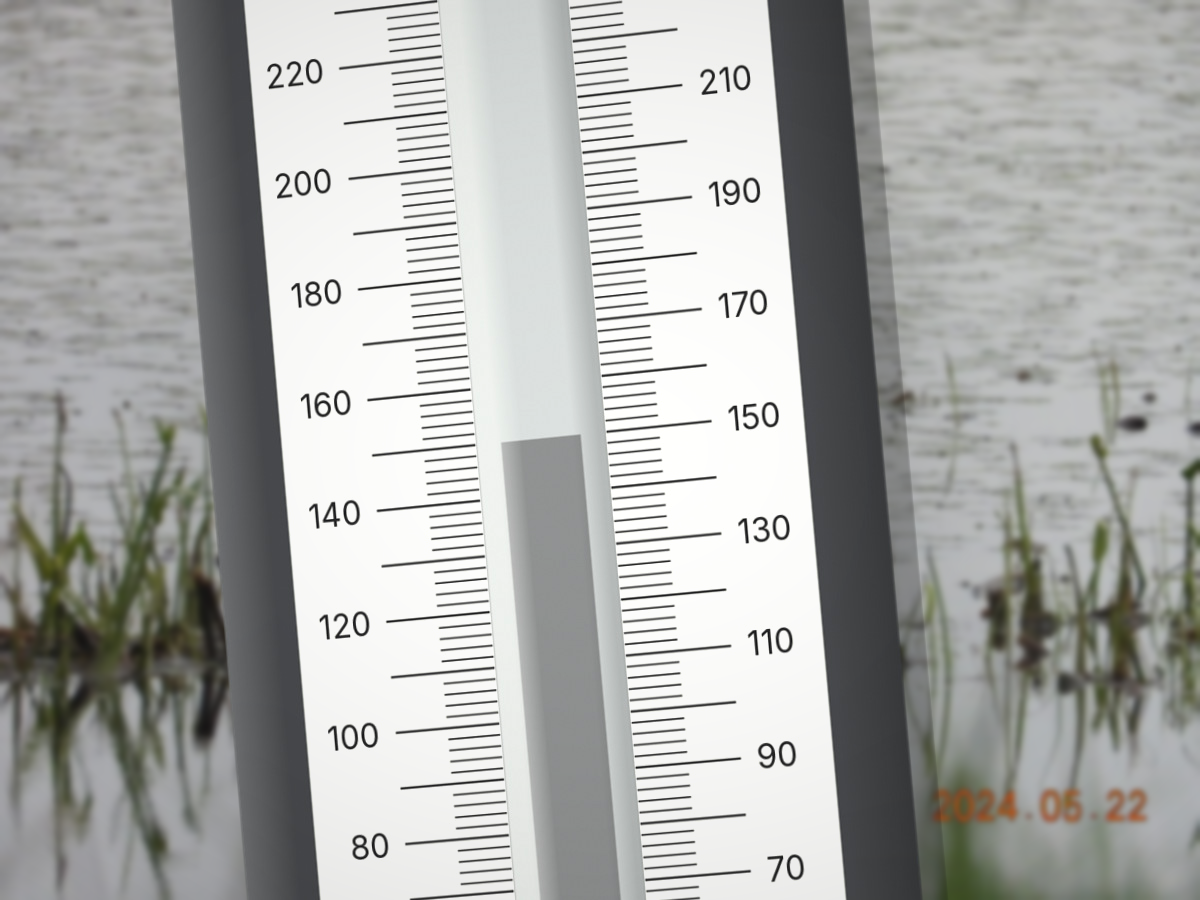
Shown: 150 mmHg
